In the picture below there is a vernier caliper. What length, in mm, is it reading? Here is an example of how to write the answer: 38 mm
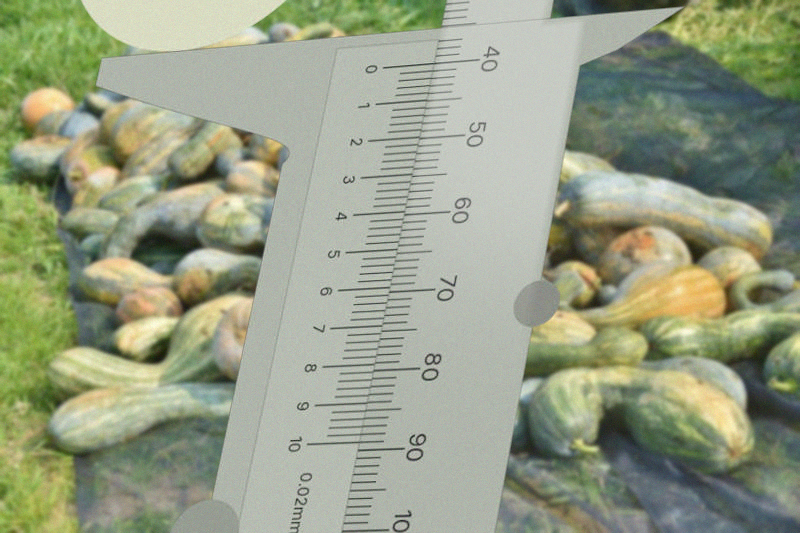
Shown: 40.0 mm
